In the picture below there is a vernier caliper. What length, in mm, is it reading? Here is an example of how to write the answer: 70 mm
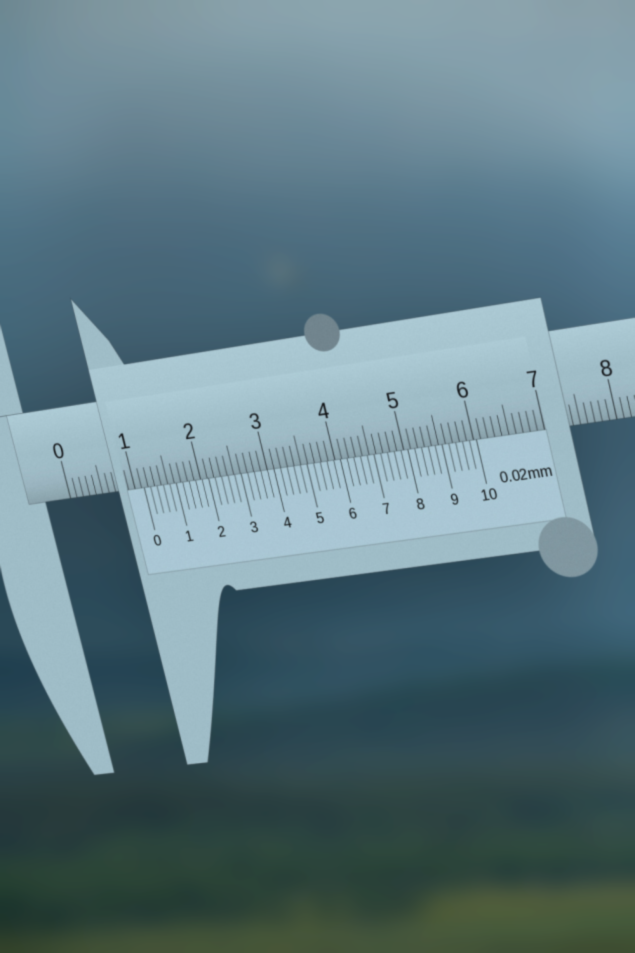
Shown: 11.4 mm
